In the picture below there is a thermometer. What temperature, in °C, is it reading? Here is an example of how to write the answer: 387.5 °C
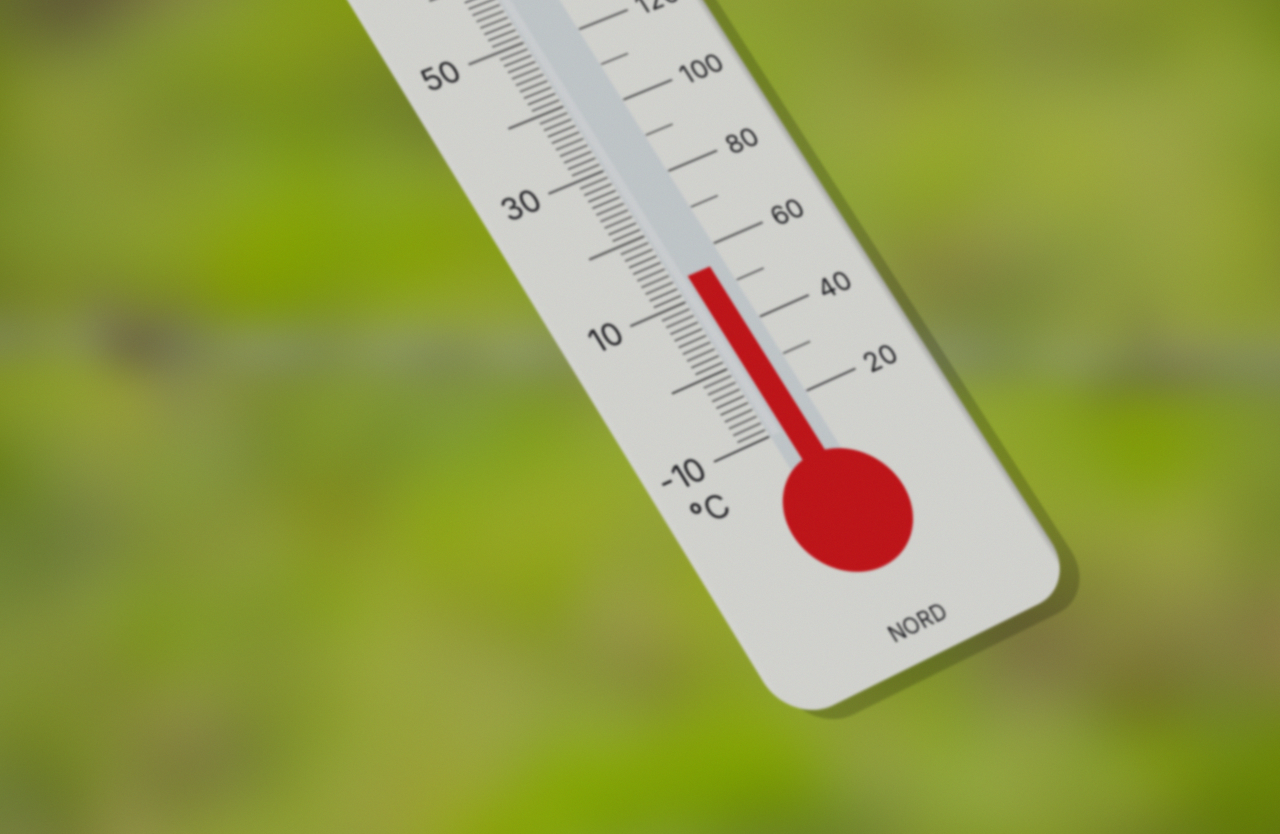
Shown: 13 °C
